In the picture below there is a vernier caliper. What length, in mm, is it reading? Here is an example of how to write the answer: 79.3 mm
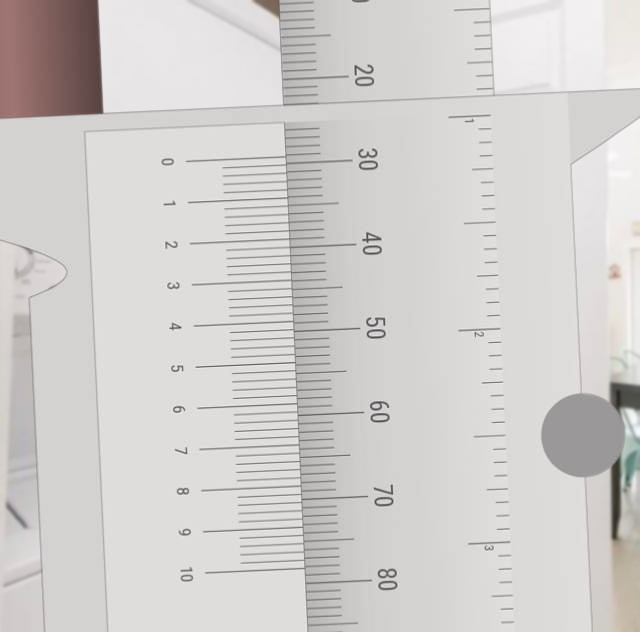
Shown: 29.2 mm
